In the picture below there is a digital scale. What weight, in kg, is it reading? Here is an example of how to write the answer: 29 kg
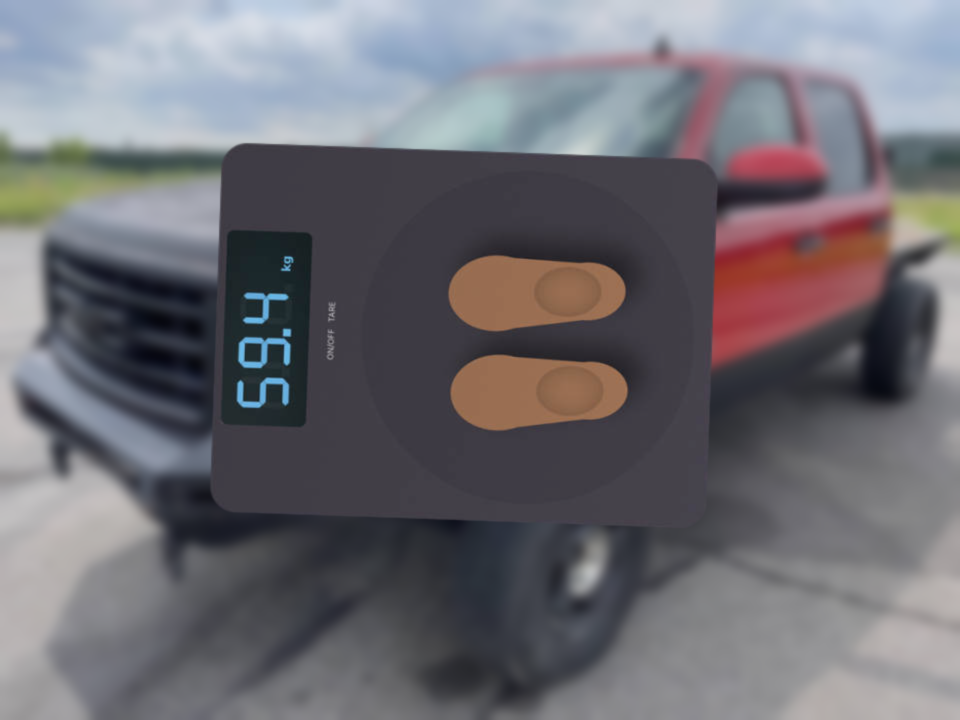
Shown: 59.4 kg
